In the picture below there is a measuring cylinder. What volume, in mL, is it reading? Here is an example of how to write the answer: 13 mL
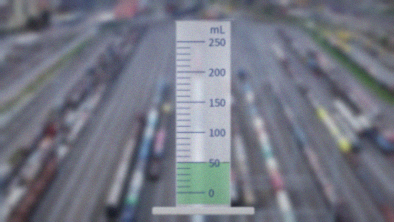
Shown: 50 mL
